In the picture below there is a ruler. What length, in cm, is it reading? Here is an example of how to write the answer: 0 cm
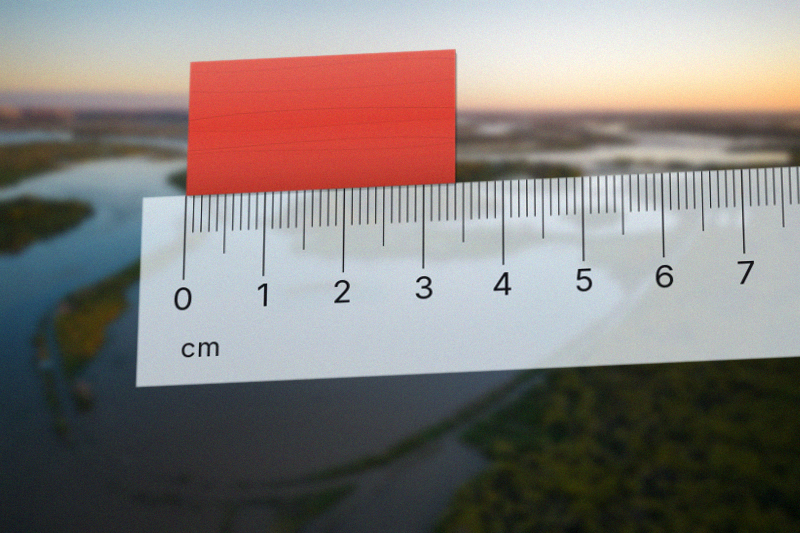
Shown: 3.4 cm
